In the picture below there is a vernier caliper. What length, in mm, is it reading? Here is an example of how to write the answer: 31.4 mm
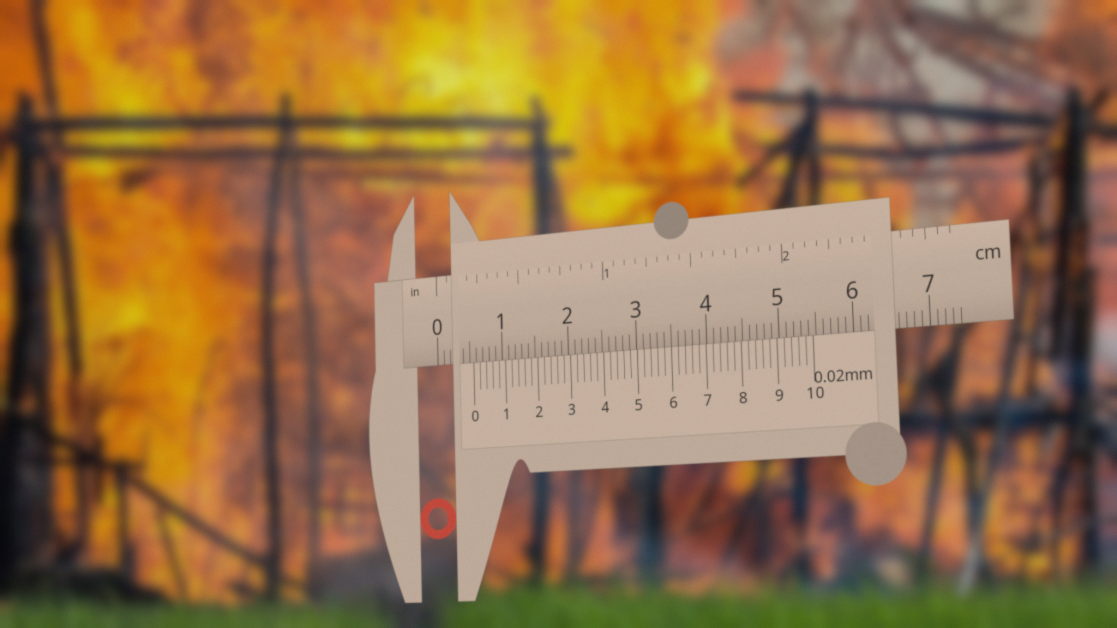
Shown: 5.6 mm
